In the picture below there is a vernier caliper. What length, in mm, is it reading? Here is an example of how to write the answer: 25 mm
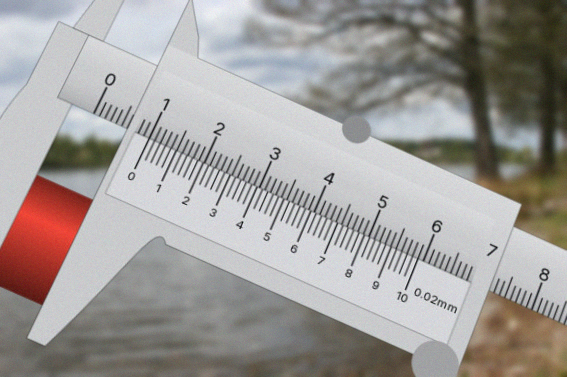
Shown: 10.0 mm
